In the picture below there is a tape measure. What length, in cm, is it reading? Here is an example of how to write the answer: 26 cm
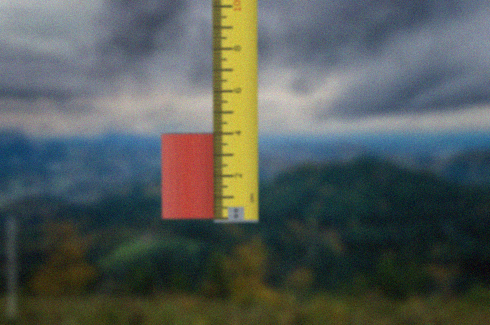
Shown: 4 cm
